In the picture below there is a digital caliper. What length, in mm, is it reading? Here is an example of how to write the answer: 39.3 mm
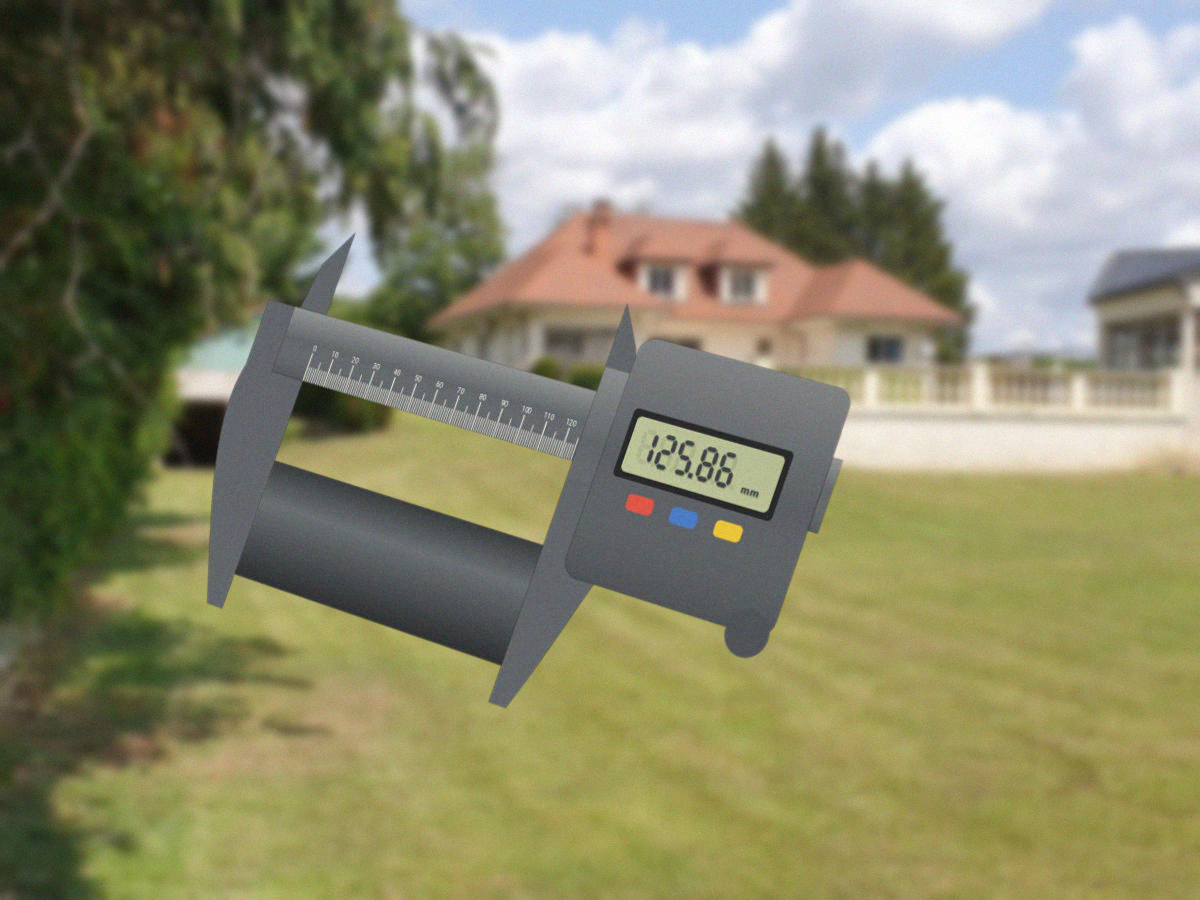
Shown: 125.86 mm
